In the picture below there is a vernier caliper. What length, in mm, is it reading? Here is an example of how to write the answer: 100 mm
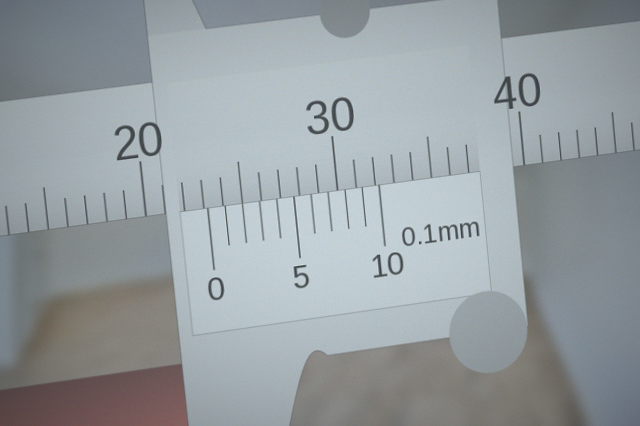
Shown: 23.2 mm
